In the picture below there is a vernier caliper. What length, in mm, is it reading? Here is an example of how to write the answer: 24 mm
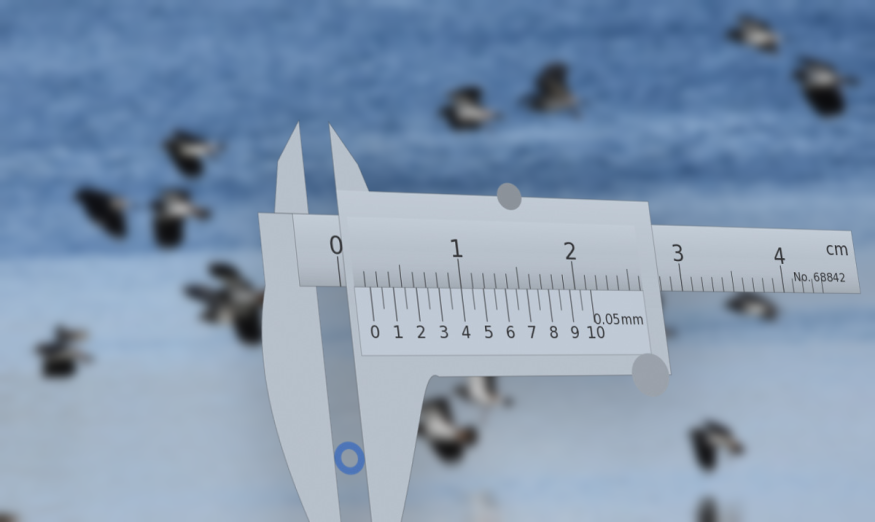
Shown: 2.4 mm
